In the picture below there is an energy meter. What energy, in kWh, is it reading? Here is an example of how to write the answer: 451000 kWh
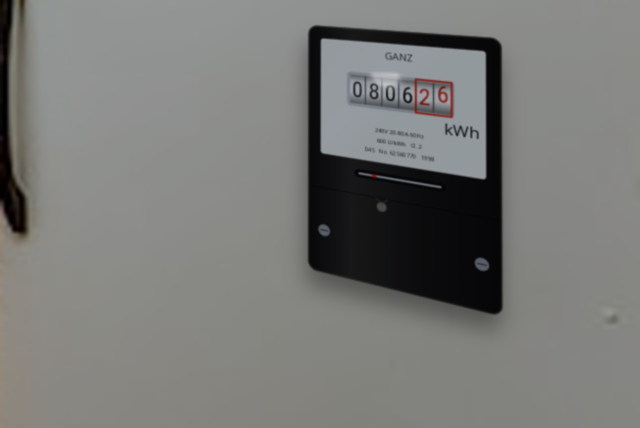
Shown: 806.26 kWh
